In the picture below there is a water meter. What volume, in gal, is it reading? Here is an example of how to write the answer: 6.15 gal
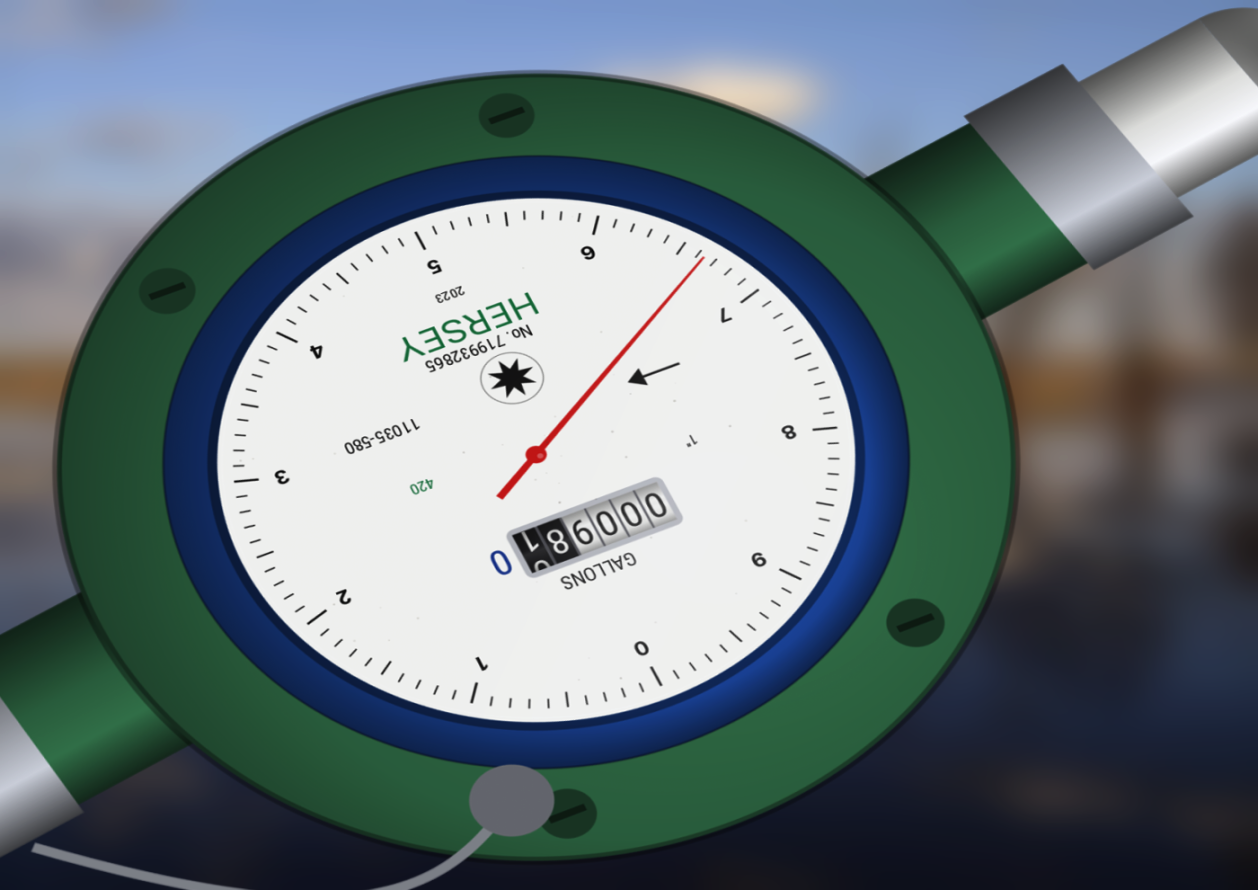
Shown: 9806.6 gal
